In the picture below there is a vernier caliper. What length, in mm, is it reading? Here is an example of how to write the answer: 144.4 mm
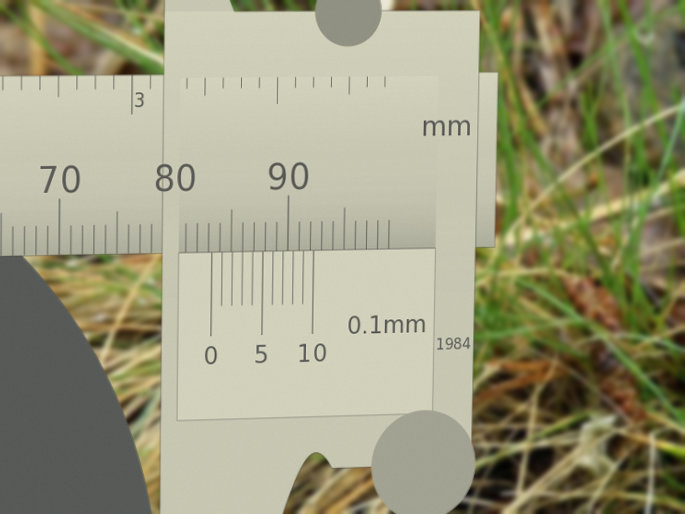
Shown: 83.3 mm
